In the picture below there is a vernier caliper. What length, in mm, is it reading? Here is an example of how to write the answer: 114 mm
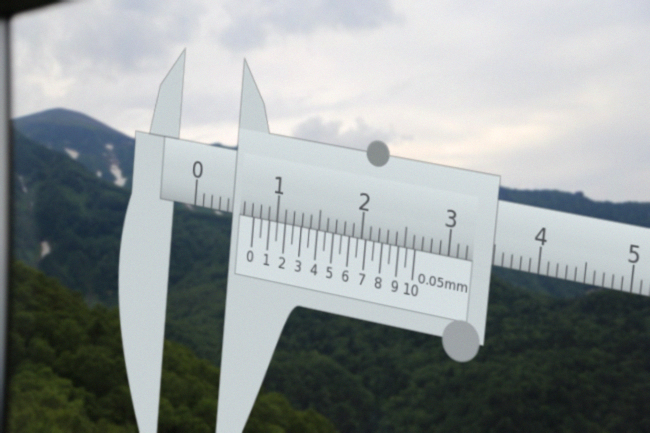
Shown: 7.2 mm
